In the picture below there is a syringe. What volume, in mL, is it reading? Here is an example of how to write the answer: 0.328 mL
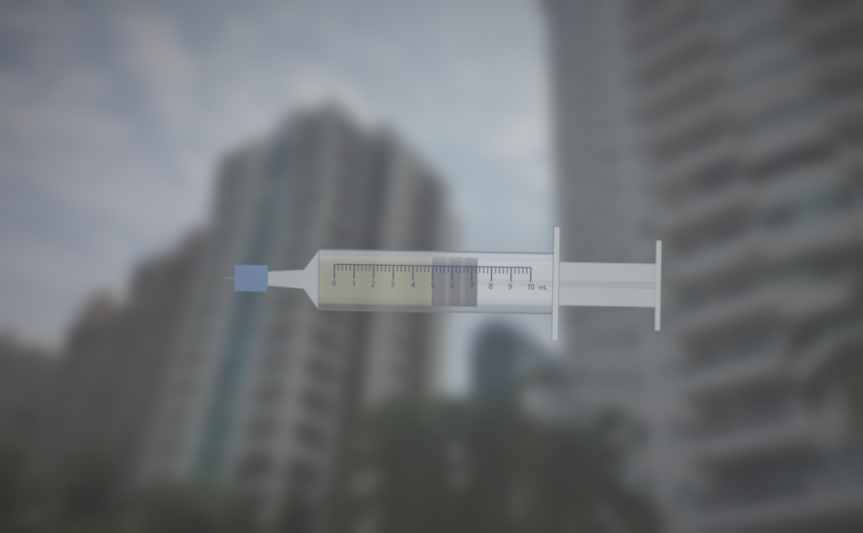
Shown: 5 mL
